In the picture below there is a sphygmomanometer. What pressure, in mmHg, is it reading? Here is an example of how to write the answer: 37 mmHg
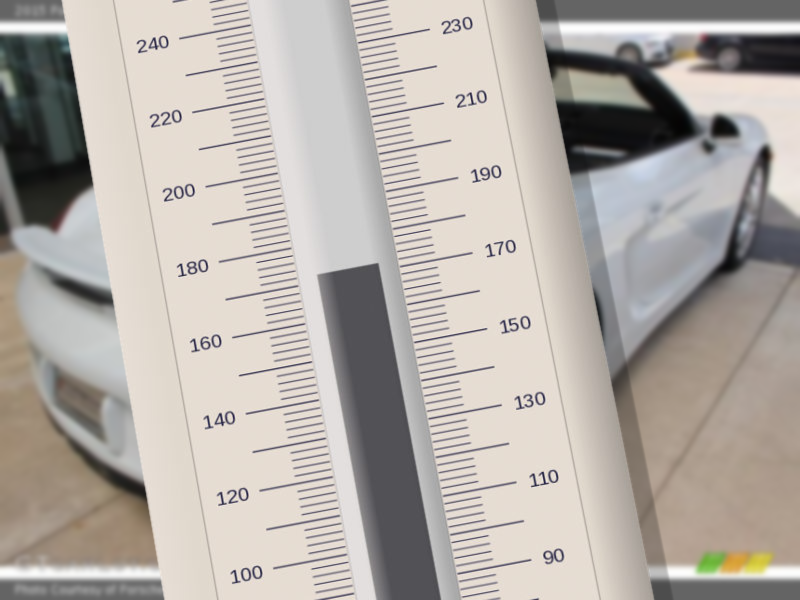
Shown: 172 mmHg
